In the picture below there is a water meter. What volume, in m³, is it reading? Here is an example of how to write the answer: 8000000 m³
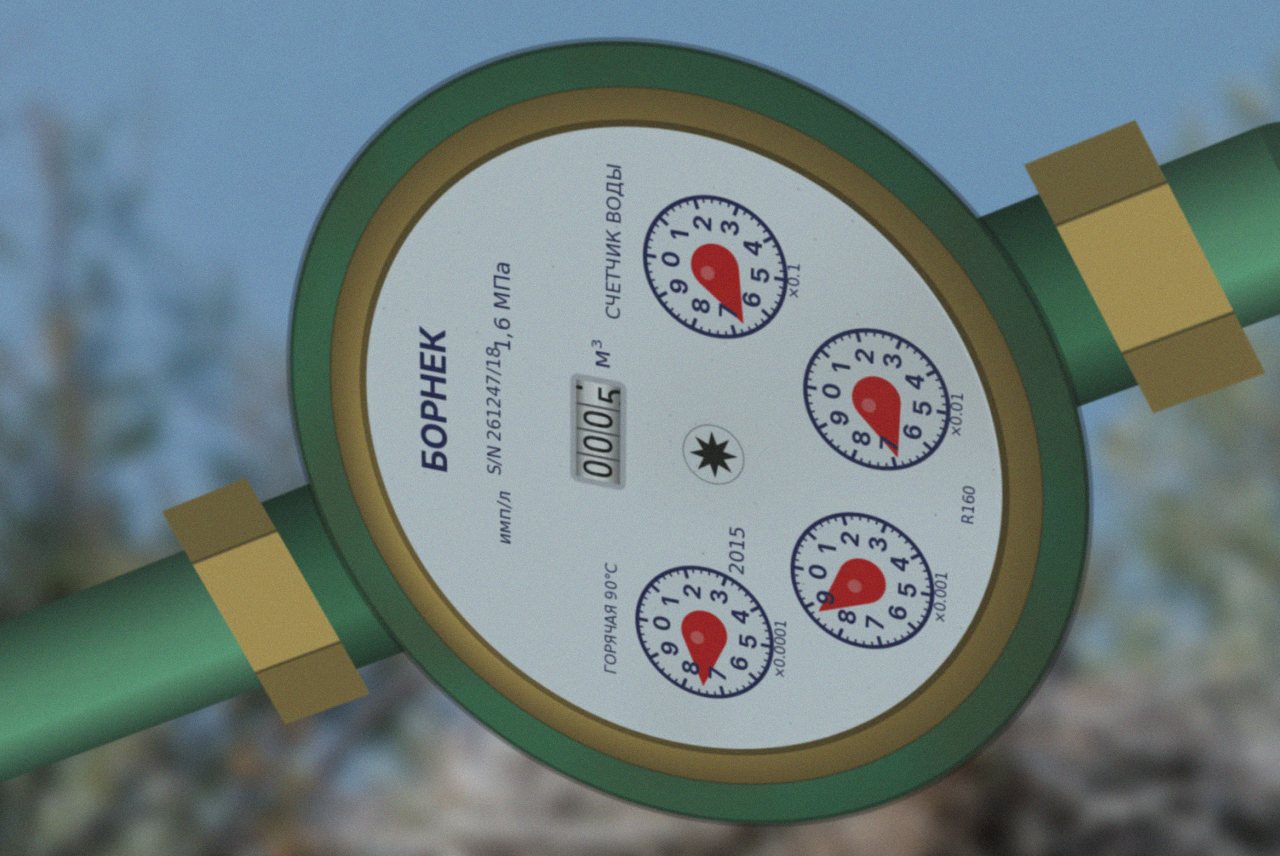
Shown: 4.6687 m³
